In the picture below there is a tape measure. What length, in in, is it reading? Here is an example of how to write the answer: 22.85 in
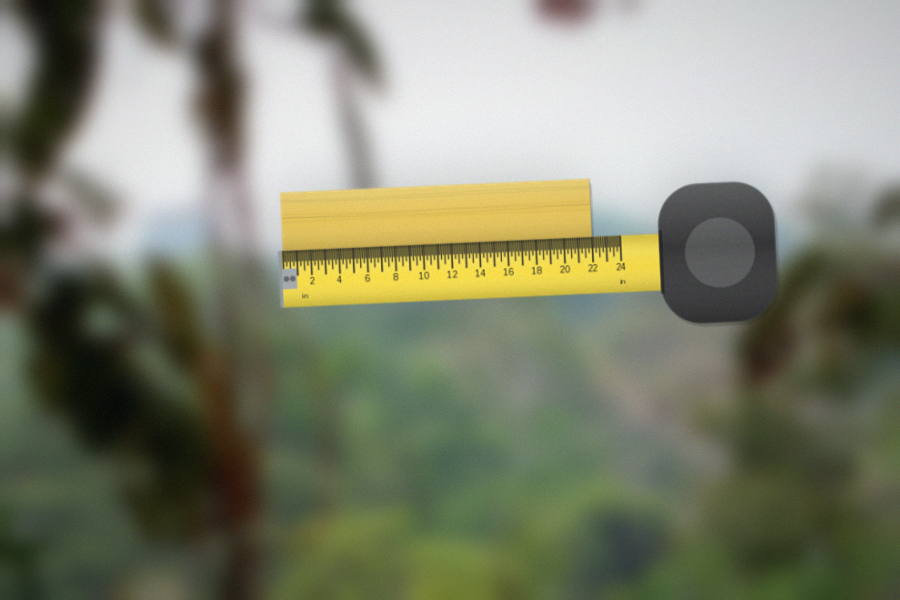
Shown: 22 in
